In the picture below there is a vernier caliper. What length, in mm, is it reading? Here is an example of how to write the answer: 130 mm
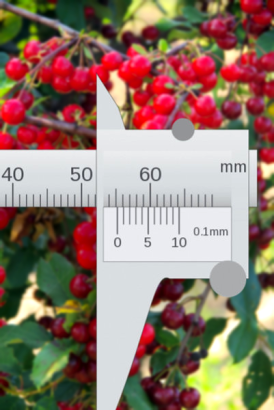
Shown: 55.2 mm
